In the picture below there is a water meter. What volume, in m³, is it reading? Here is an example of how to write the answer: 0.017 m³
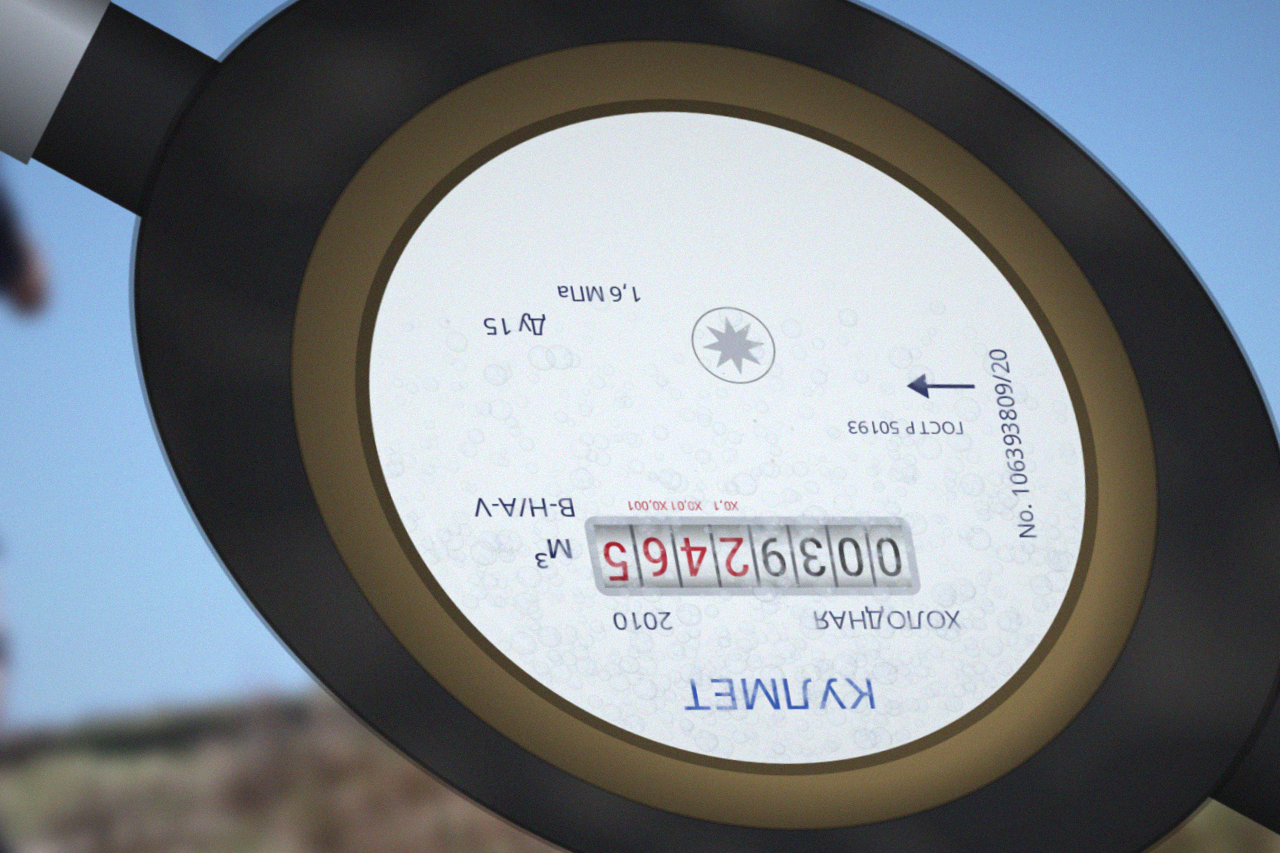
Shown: 39.2465 m³
